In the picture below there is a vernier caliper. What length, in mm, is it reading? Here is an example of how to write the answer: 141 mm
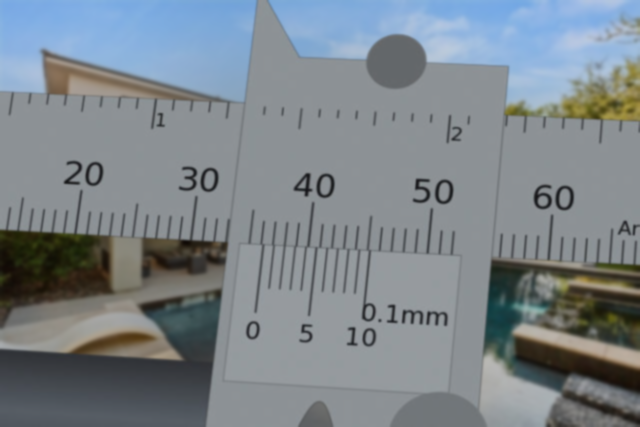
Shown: 36.2 mm
